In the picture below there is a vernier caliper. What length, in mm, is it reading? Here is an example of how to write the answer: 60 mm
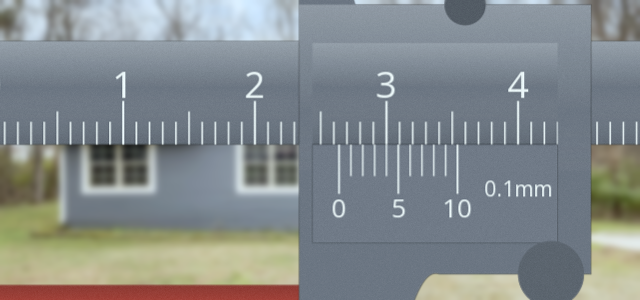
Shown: 26.4 mm
